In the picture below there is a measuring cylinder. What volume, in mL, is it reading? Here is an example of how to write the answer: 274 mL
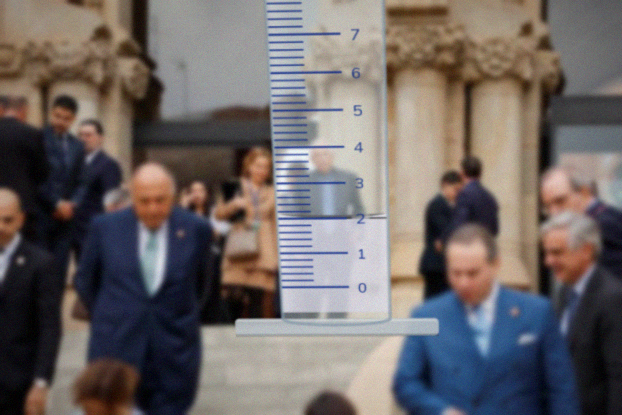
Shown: 2 mL
